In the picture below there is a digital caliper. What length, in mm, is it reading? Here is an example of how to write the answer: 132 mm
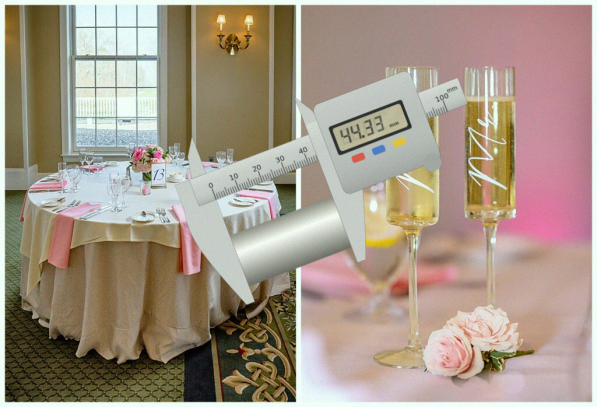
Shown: 44.33 mm
